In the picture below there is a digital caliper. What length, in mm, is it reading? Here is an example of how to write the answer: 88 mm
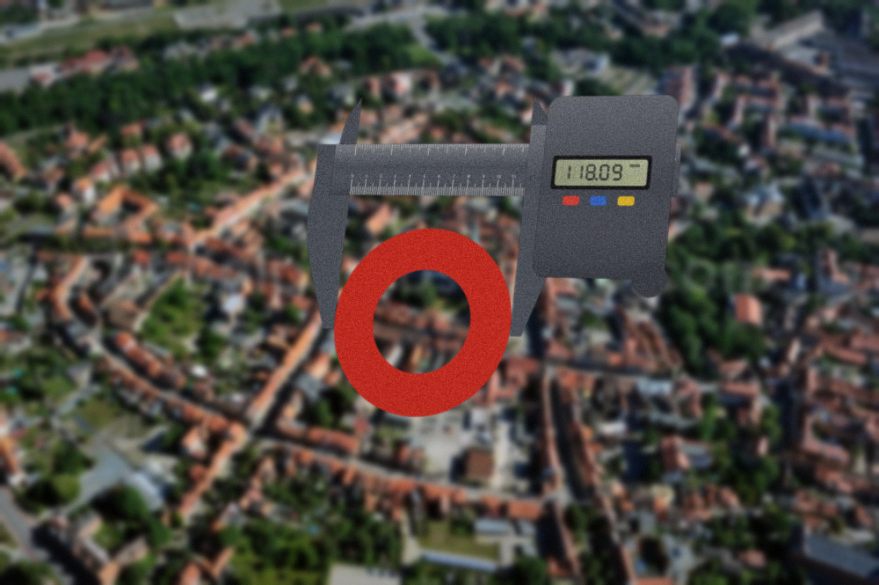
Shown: 118.09 mm
